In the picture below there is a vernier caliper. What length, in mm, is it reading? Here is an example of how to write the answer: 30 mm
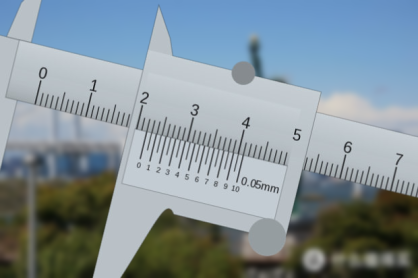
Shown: 22.0 mm
